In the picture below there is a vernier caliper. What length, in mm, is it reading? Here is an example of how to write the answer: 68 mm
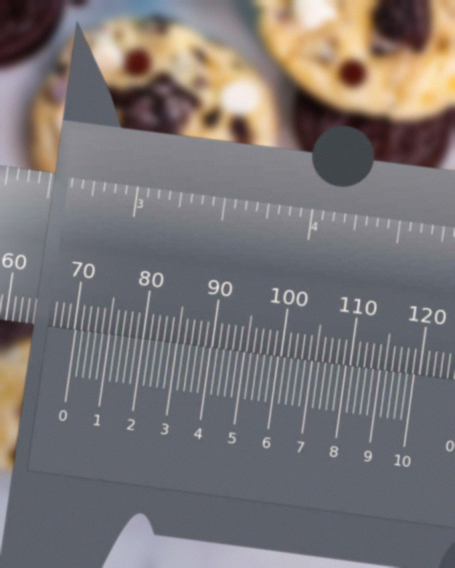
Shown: 70.2 mm
